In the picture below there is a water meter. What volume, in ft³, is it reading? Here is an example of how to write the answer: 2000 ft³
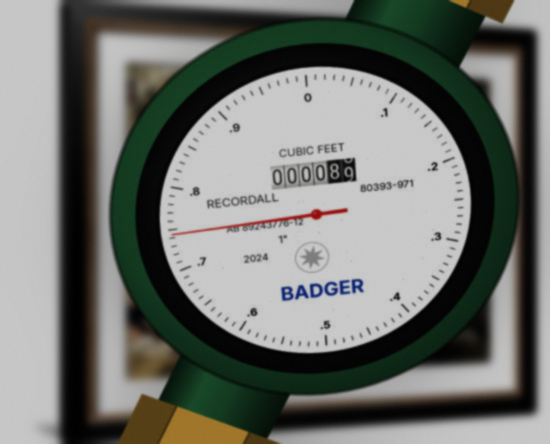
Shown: 88.74 ft³
